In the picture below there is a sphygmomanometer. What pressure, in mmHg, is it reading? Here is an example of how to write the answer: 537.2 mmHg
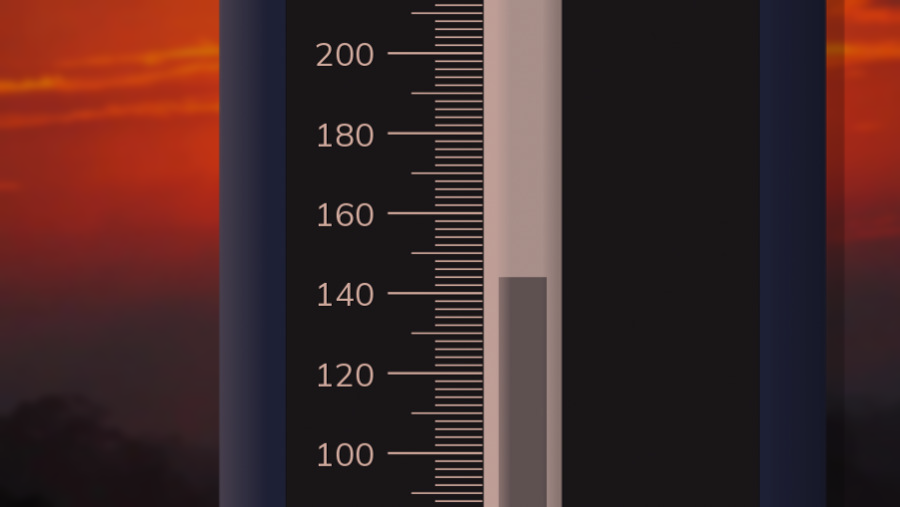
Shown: 144 mmHg
